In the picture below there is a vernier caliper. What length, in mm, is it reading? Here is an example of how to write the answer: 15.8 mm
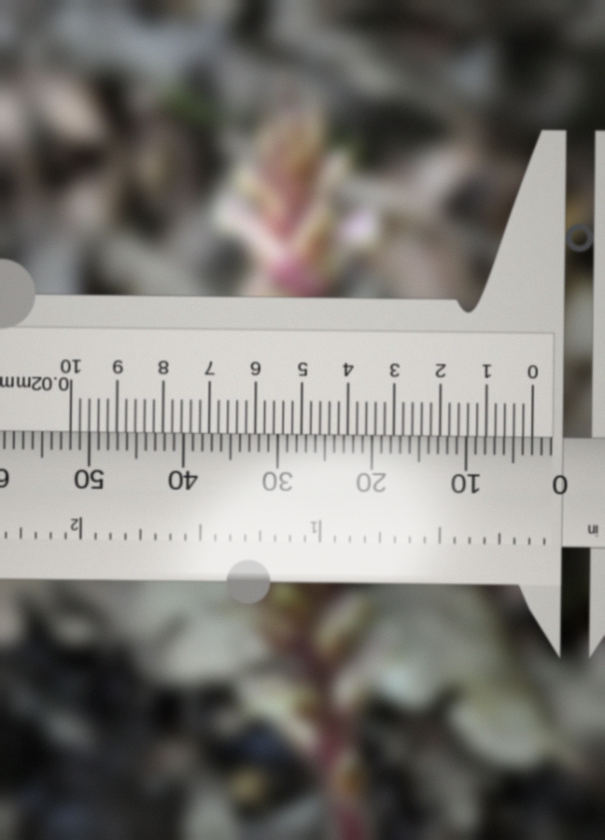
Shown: 3.0 mm
